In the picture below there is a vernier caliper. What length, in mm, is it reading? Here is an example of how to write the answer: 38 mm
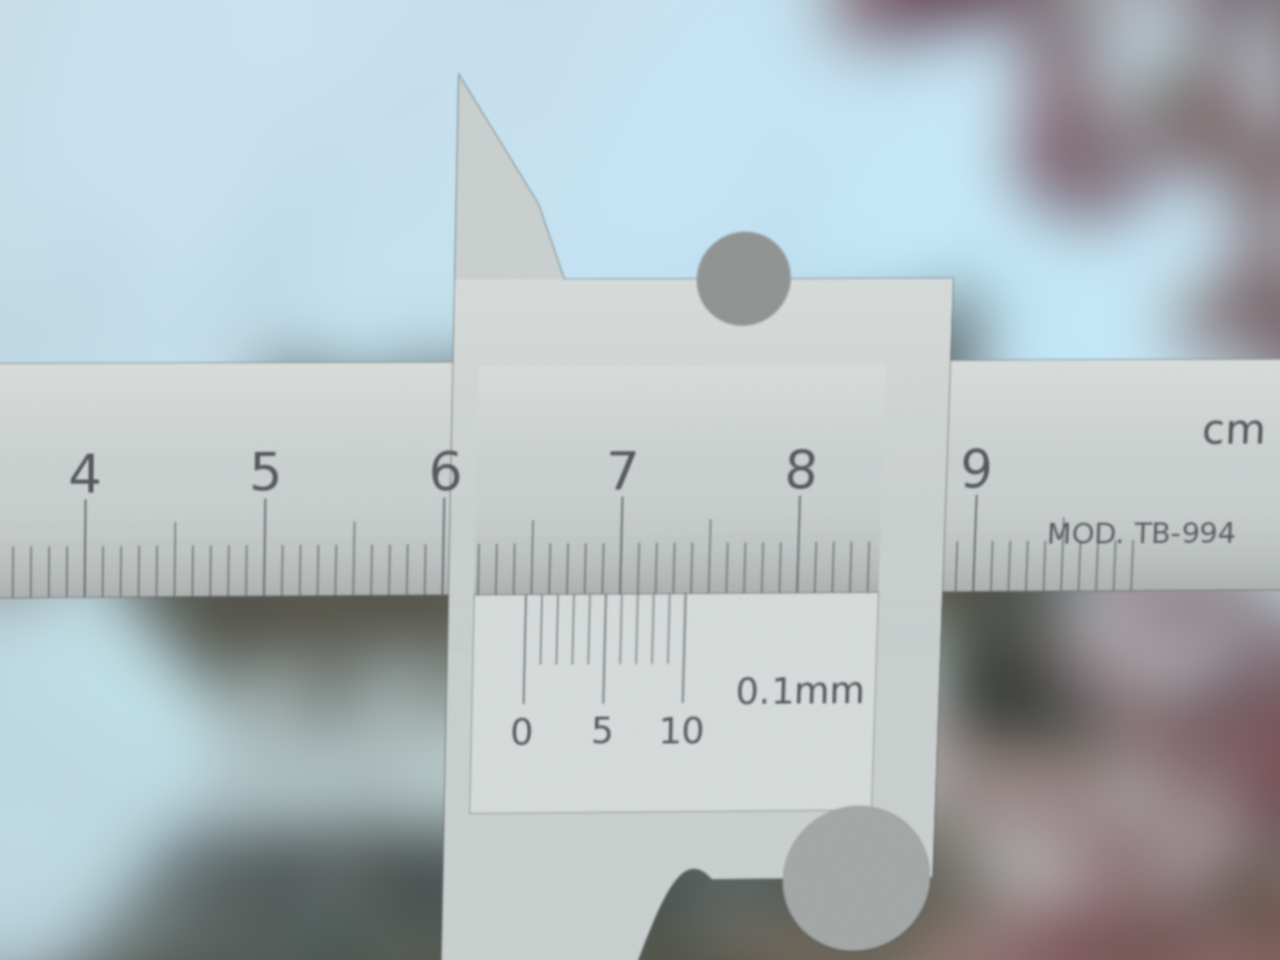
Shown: 64.7 mm
